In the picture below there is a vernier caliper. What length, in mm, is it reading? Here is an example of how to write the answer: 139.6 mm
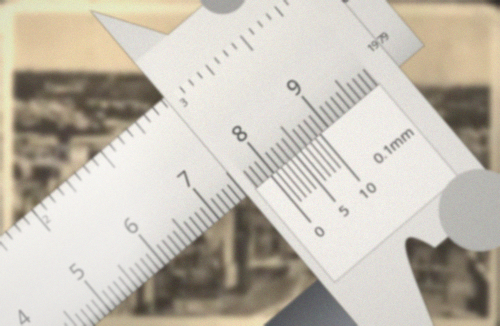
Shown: 79.5 mm
